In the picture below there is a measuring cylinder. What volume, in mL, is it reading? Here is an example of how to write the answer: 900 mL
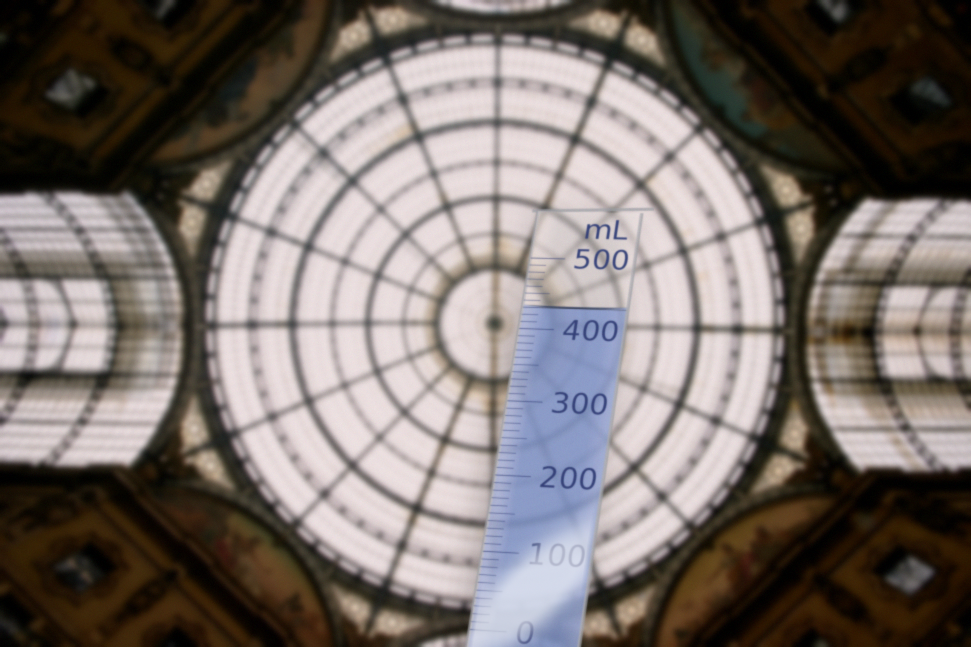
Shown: 430 mL
